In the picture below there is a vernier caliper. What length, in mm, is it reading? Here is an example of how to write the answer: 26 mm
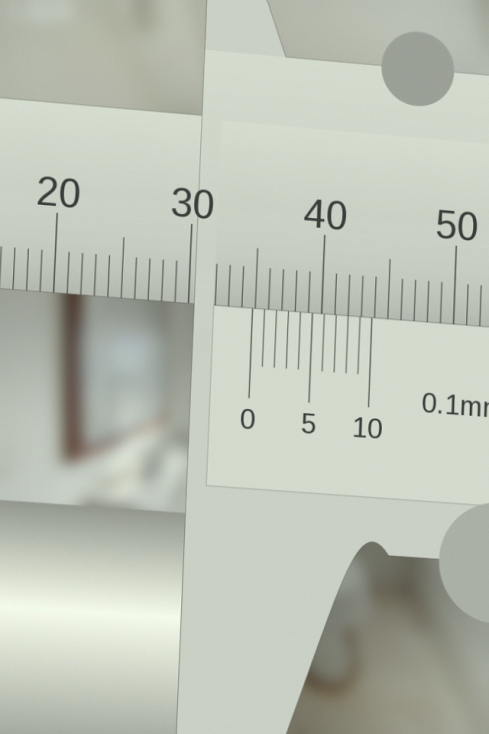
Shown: 34.8 mm
